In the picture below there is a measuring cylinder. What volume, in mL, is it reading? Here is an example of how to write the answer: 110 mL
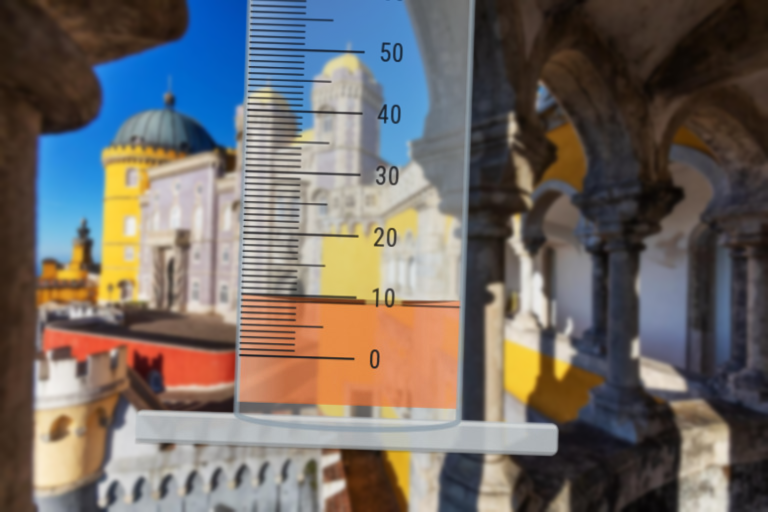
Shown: 9 mL
